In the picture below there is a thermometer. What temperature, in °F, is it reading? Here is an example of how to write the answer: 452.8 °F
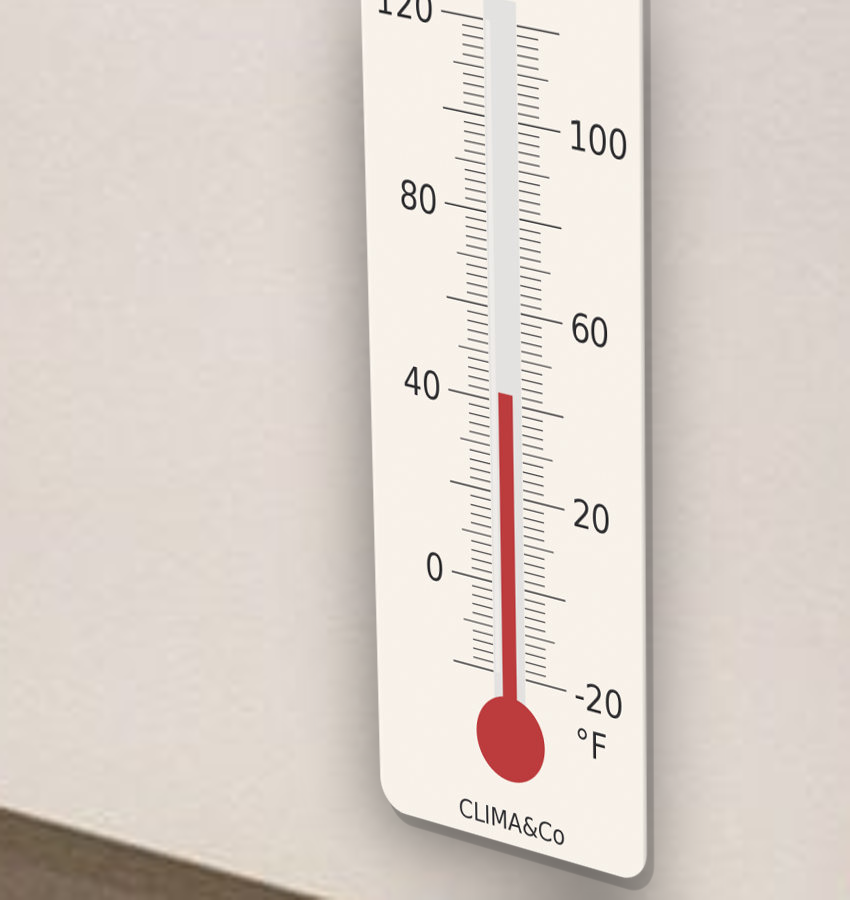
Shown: 42 °F
